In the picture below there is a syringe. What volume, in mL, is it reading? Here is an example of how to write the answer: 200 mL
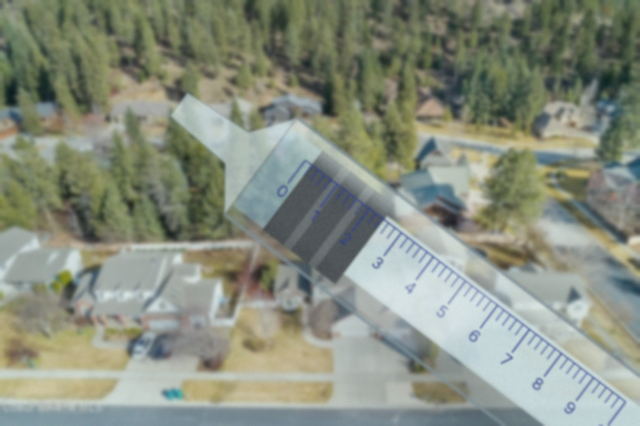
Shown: 0.2 mL
